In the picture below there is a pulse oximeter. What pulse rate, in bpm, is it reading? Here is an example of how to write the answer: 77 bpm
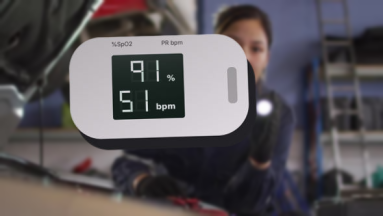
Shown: 51 bpm
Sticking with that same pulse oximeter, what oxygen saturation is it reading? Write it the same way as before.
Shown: 91 %
